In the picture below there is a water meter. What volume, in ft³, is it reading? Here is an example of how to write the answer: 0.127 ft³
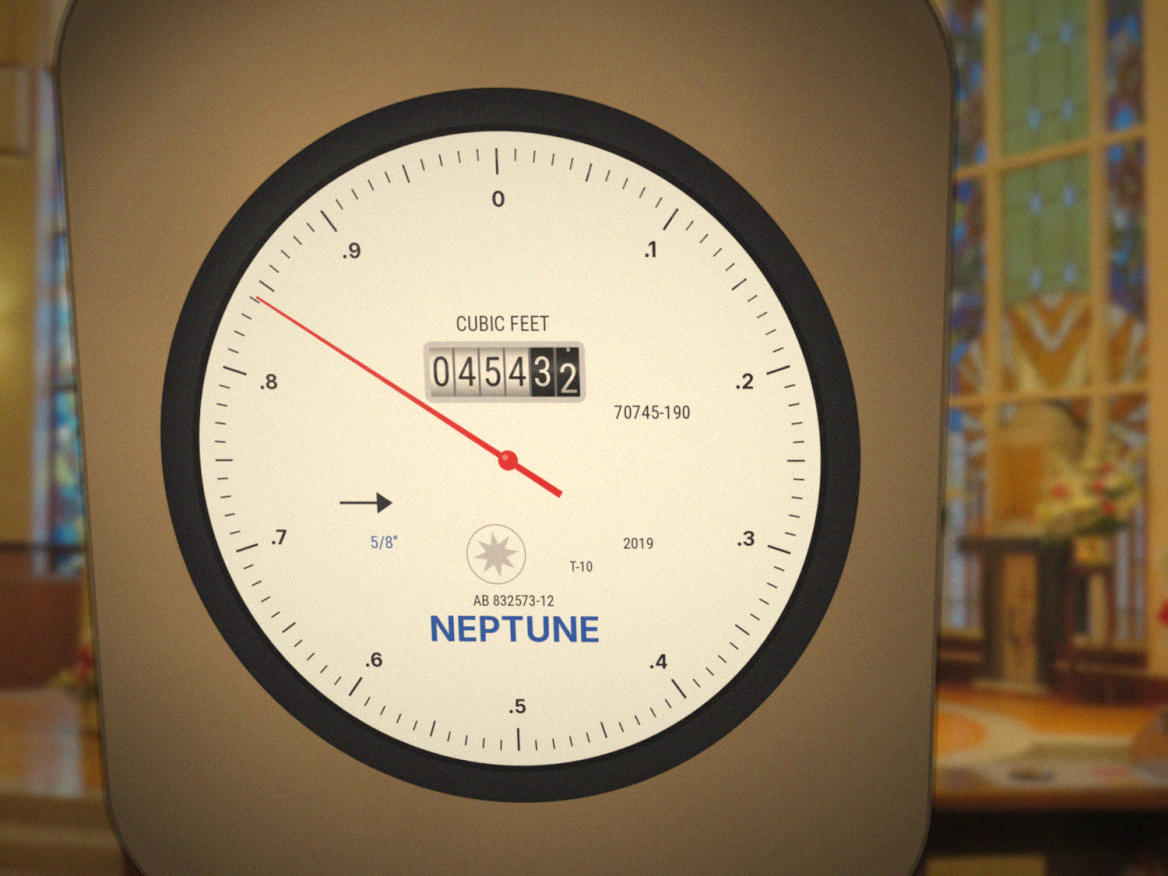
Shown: 45431.84 ft³
